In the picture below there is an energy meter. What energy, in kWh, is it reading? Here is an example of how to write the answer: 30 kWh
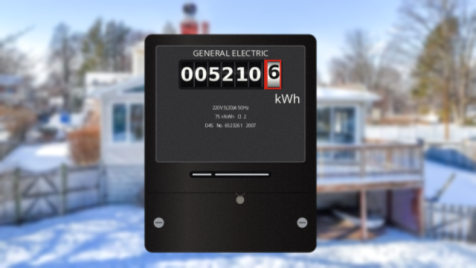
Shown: 5210.6 kWh
